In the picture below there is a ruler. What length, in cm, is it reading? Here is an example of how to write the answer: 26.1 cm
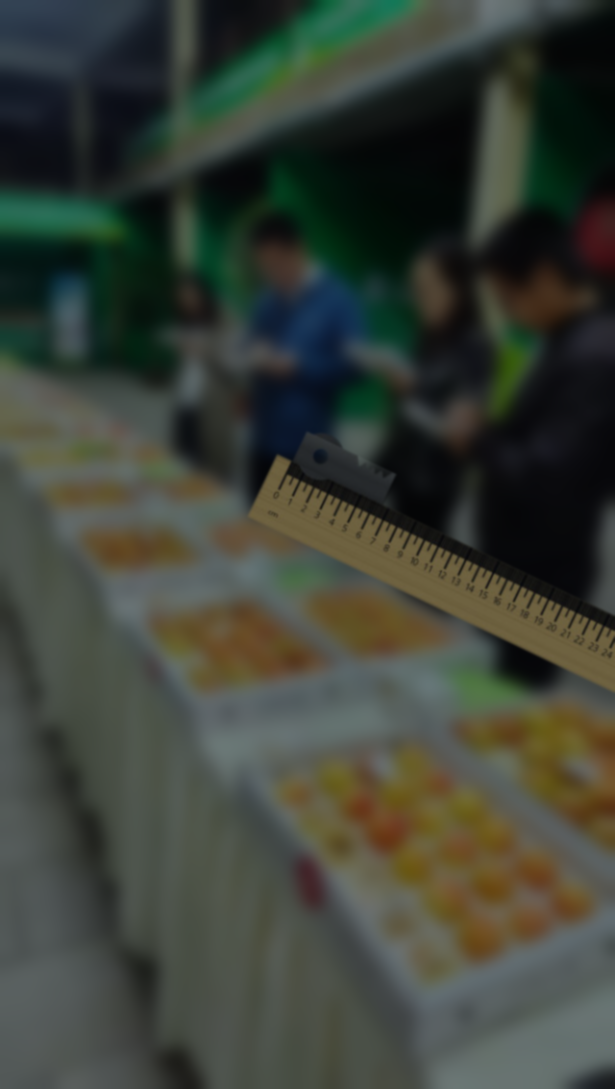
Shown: 6.5 cm
